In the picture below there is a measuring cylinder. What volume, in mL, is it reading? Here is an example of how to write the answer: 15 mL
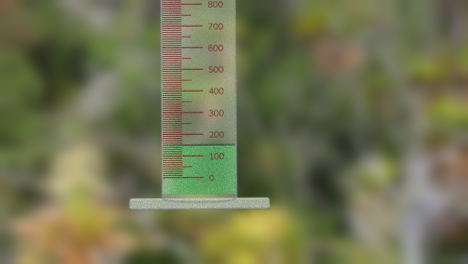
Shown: 150 mL
